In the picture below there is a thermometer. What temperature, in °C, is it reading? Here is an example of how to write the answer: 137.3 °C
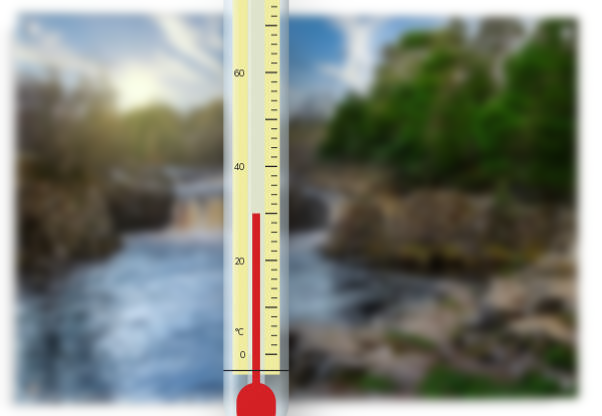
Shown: 30 °C
